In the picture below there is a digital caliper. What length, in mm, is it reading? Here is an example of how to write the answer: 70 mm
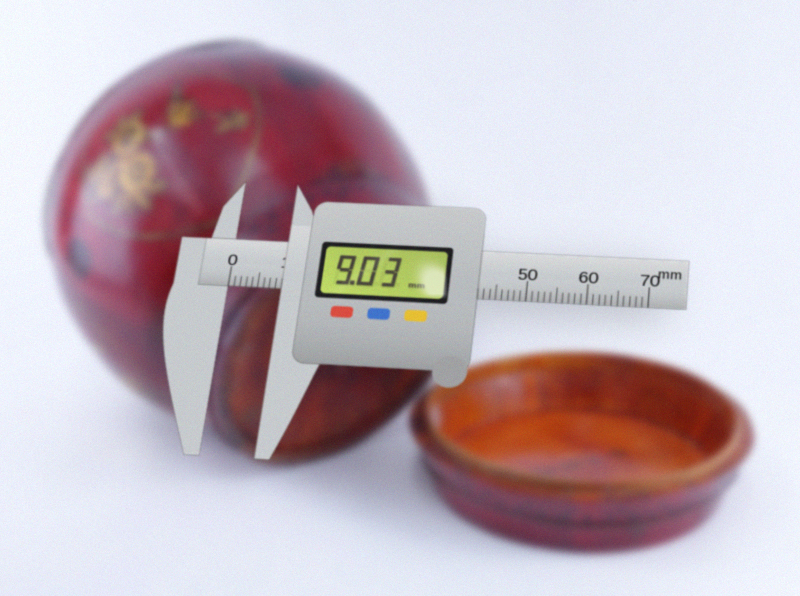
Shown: 9.03 mm
